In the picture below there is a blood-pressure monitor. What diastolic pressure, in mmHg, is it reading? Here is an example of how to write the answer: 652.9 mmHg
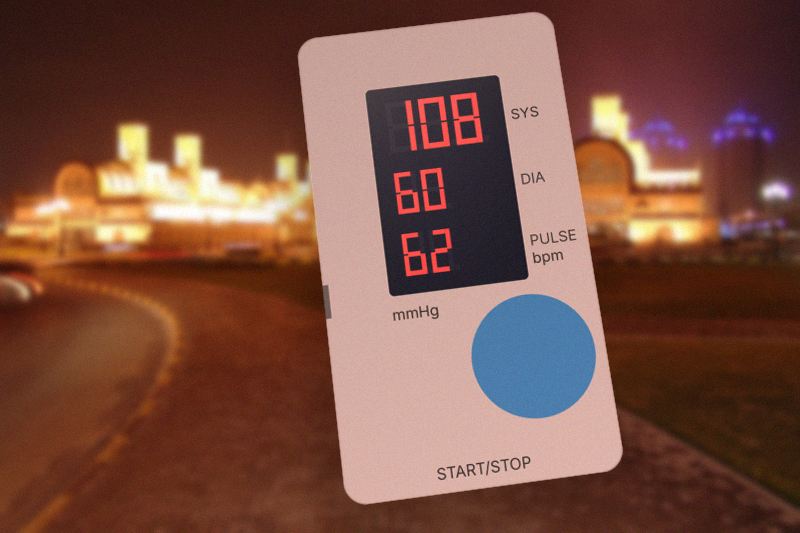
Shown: 60 mmHg
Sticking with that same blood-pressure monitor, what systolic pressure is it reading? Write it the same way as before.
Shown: 108 mmHg
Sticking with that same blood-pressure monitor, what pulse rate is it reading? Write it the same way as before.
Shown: 62 bpm
